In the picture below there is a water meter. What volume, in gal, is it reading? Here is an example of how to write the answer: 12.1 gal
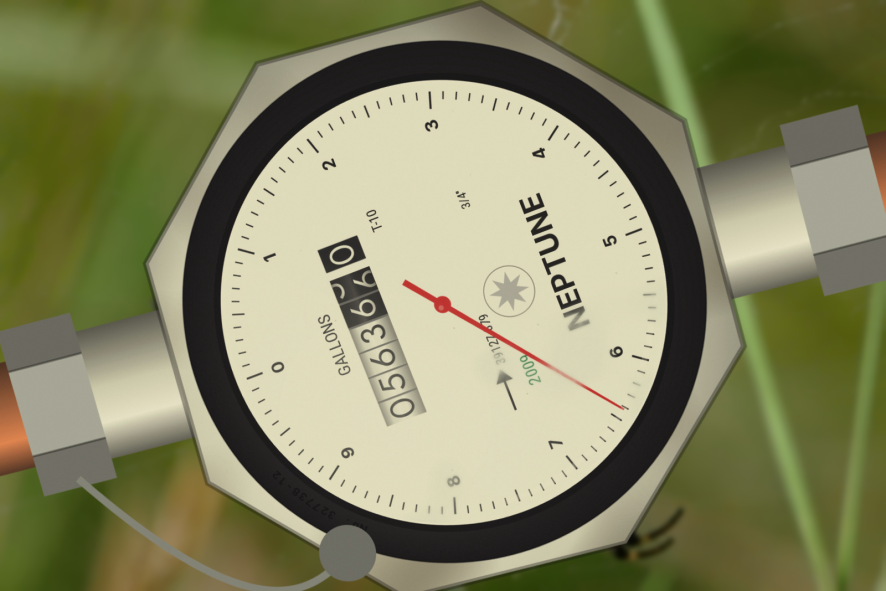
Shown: 563656.4 gal
